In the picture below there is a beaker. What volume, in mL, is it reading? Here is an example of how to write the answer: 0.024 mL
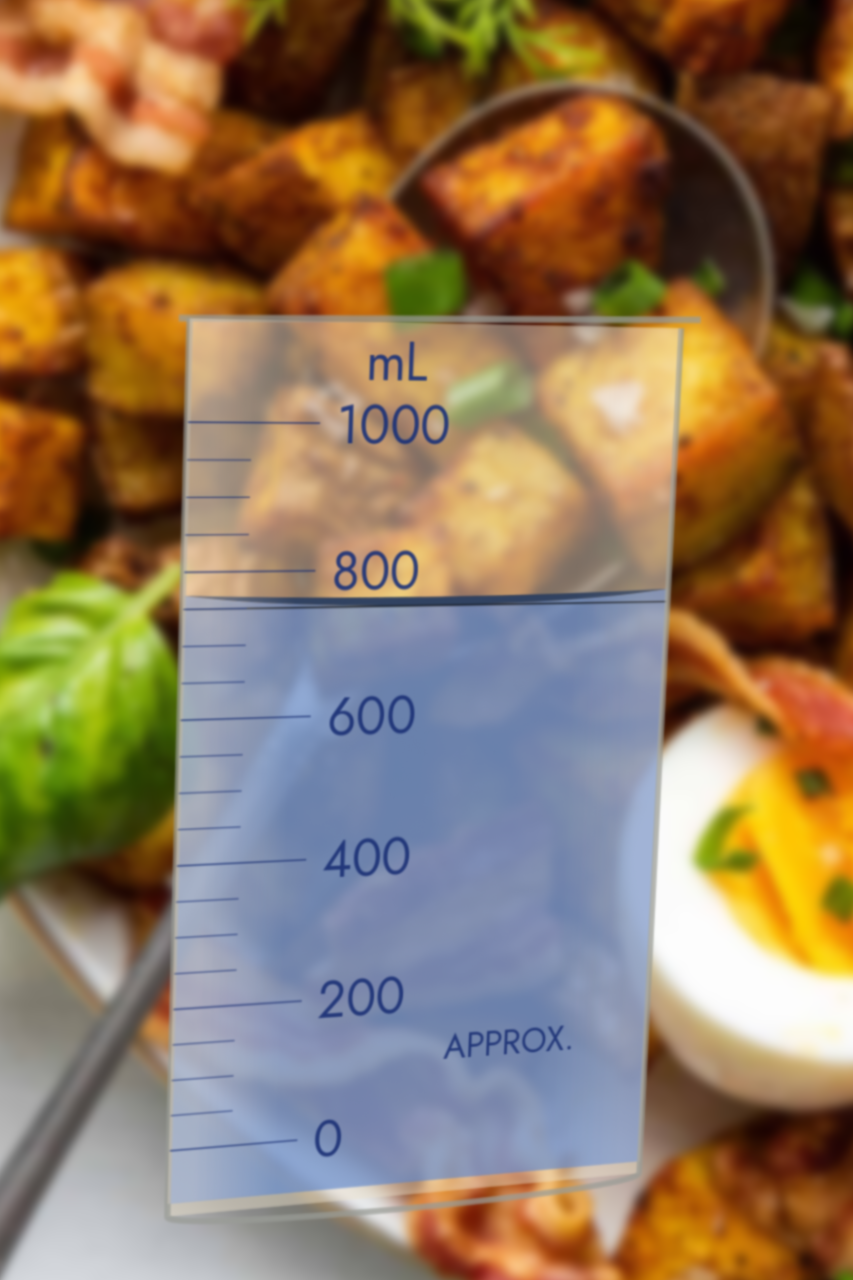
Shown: 750 mL
